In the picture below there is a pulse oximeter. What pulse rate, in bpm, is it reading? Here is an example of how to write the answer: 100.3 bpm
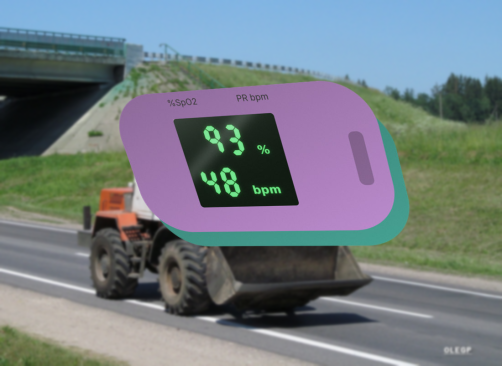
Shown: 48 bpm
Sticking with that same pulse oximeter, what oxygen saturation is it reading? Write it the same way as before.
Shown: 93 %
